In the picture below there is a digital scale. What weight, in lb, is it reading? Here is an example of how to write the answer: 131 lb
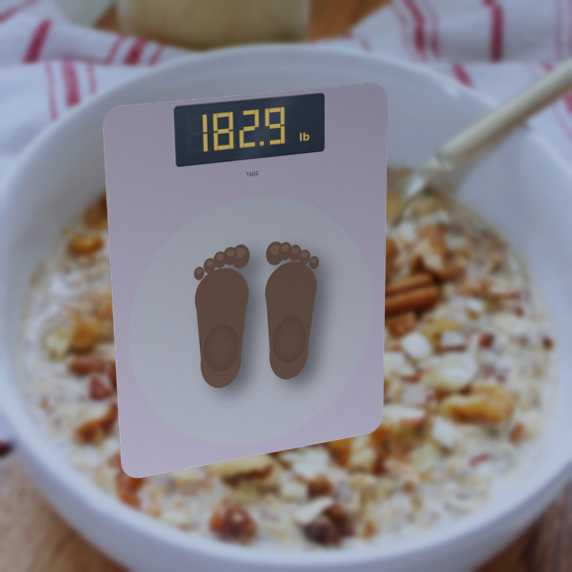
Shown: 182.9 lb
